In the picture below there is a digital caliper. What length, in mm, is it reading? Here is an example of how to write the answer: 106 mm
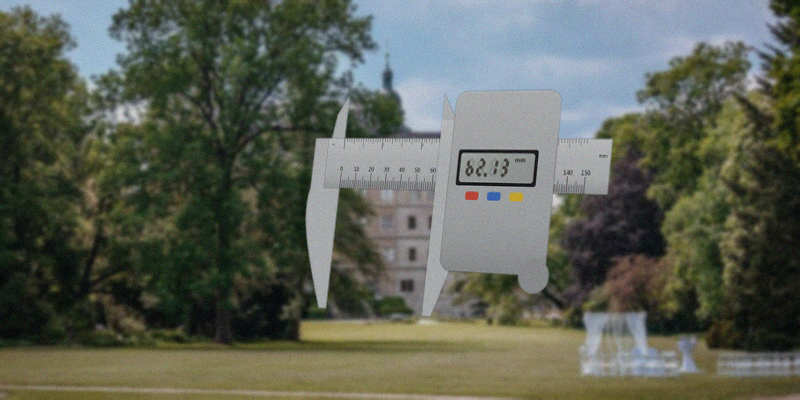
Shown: 62.13 mm
